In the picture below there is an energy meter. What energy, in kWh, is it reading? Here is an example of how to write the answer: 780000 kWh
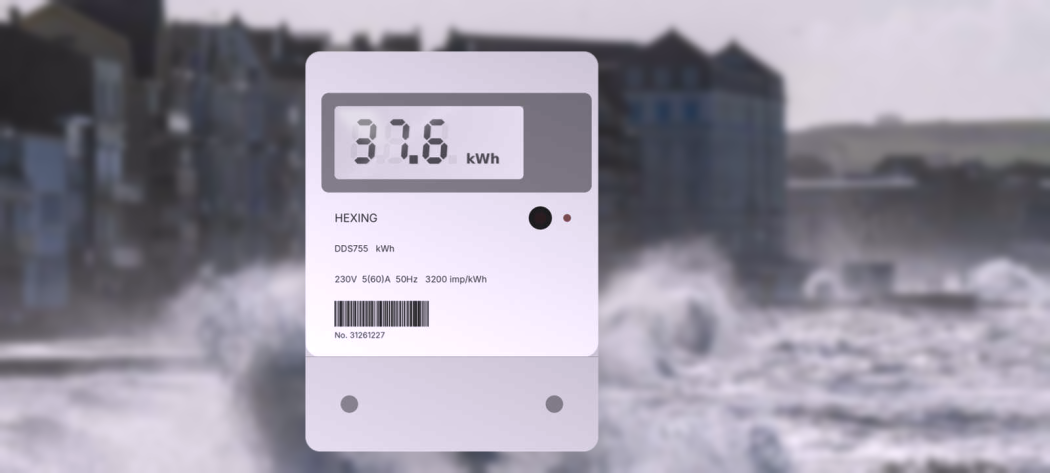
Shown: 37.6 kWh
